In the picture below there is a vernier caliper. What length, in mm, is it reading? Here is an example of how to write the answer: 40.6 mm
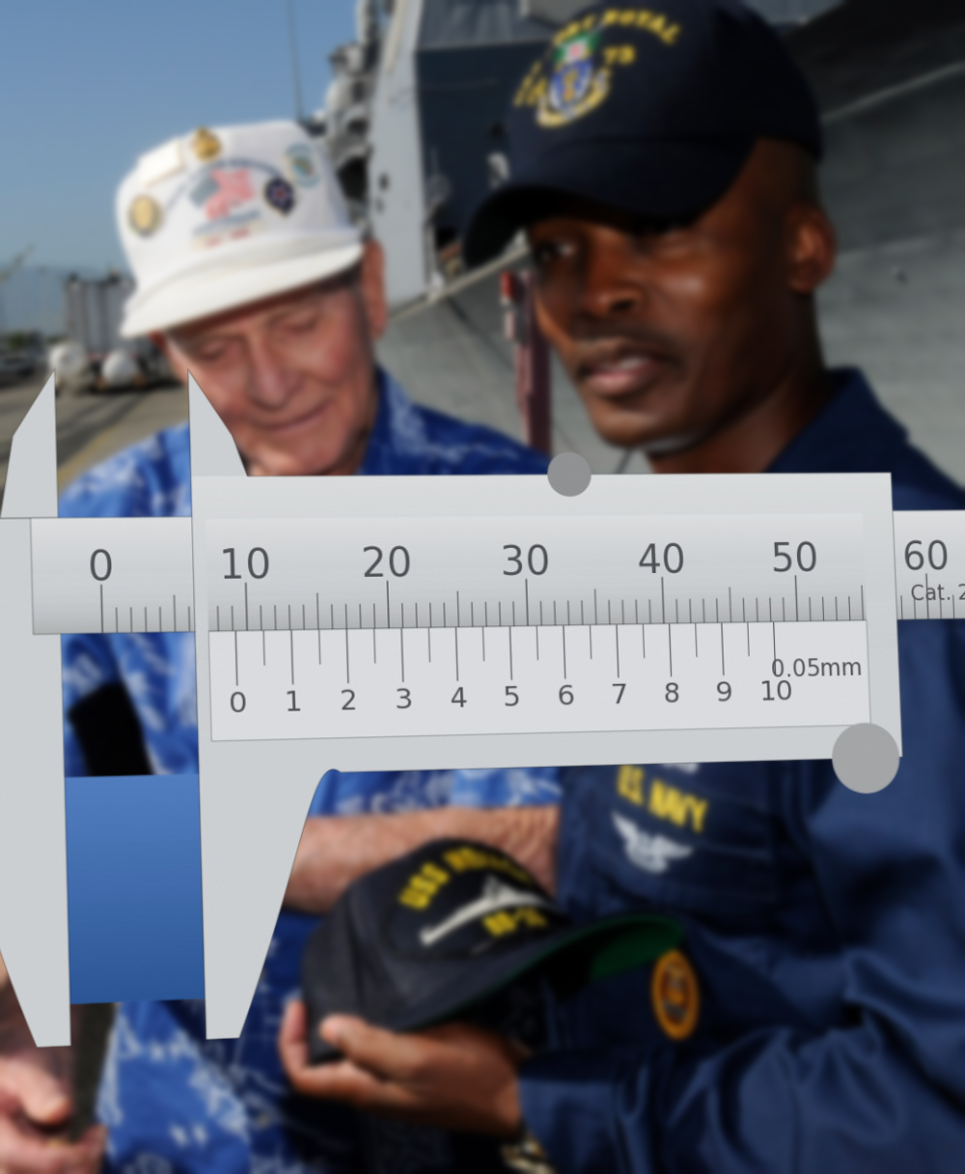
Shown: 9.2 mm
